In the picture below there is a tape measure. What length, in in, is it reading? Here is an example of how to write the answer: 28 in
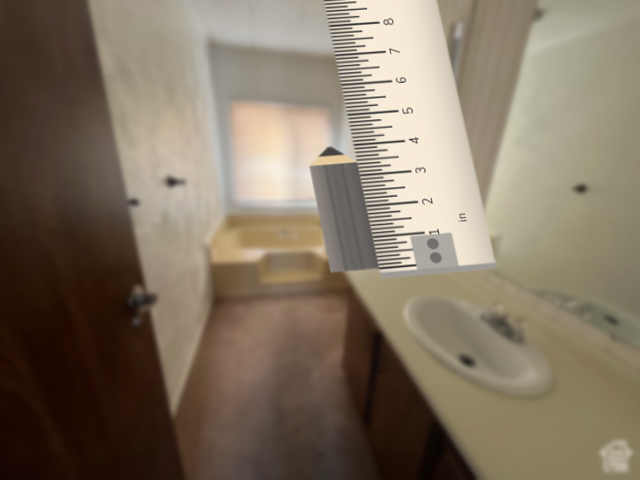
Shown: 4 in
